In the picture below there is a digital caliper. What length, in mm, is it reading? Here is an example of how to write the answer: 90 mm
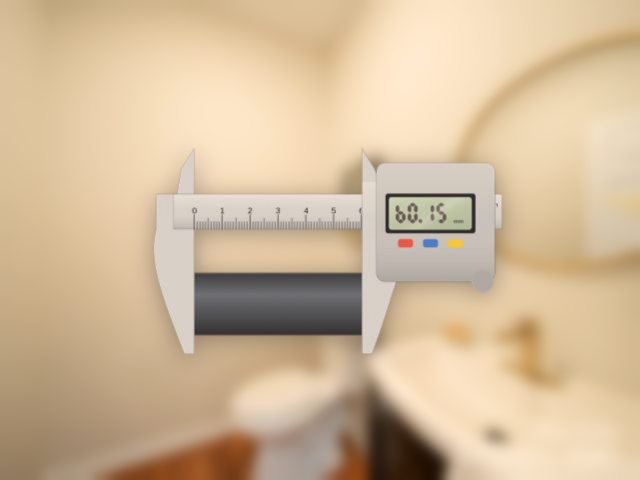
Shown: 60.15 mm
